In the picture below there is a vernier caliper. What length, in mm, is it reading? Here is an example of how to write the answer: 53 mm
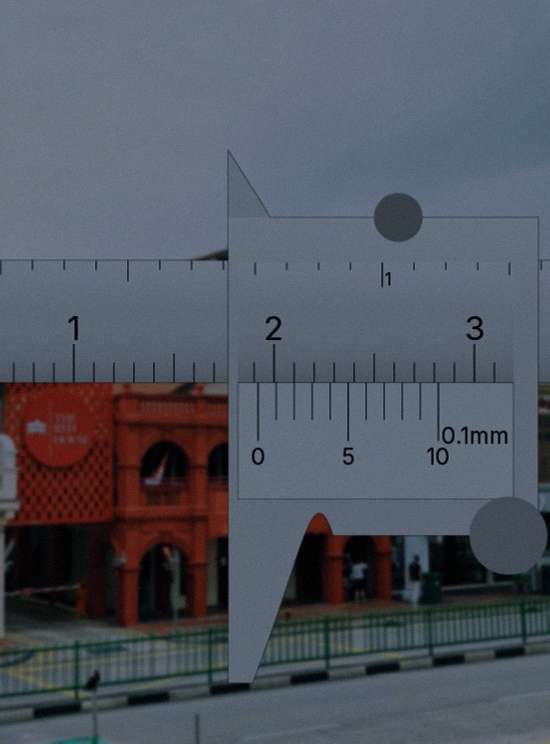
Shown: 19.2 mm
